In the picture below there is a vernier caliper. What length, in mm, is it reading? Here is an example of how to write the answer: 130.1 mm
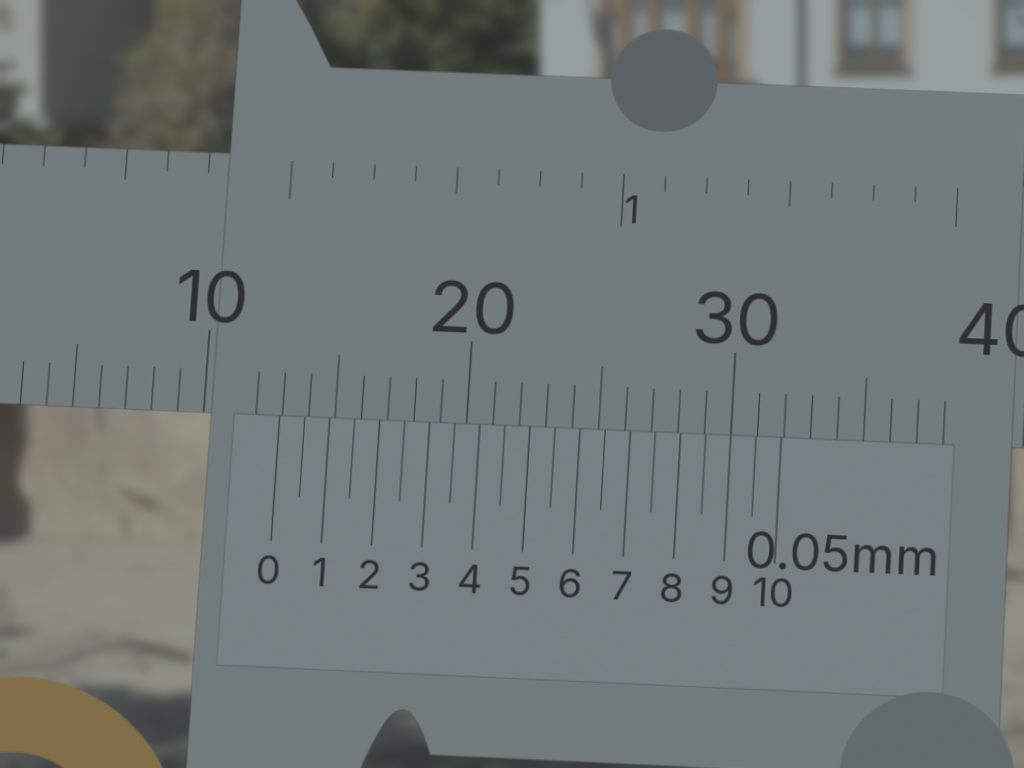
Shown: 12.90 mm
